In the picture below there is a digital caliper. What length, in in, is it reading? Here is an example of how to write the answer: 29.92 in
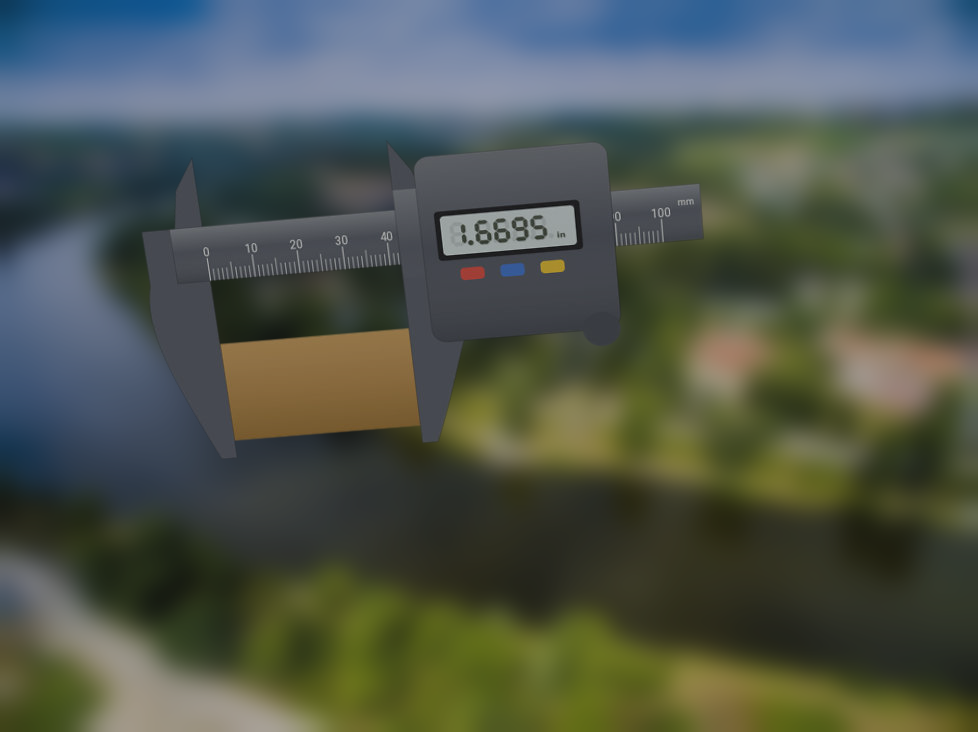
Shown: 1.6695 in
